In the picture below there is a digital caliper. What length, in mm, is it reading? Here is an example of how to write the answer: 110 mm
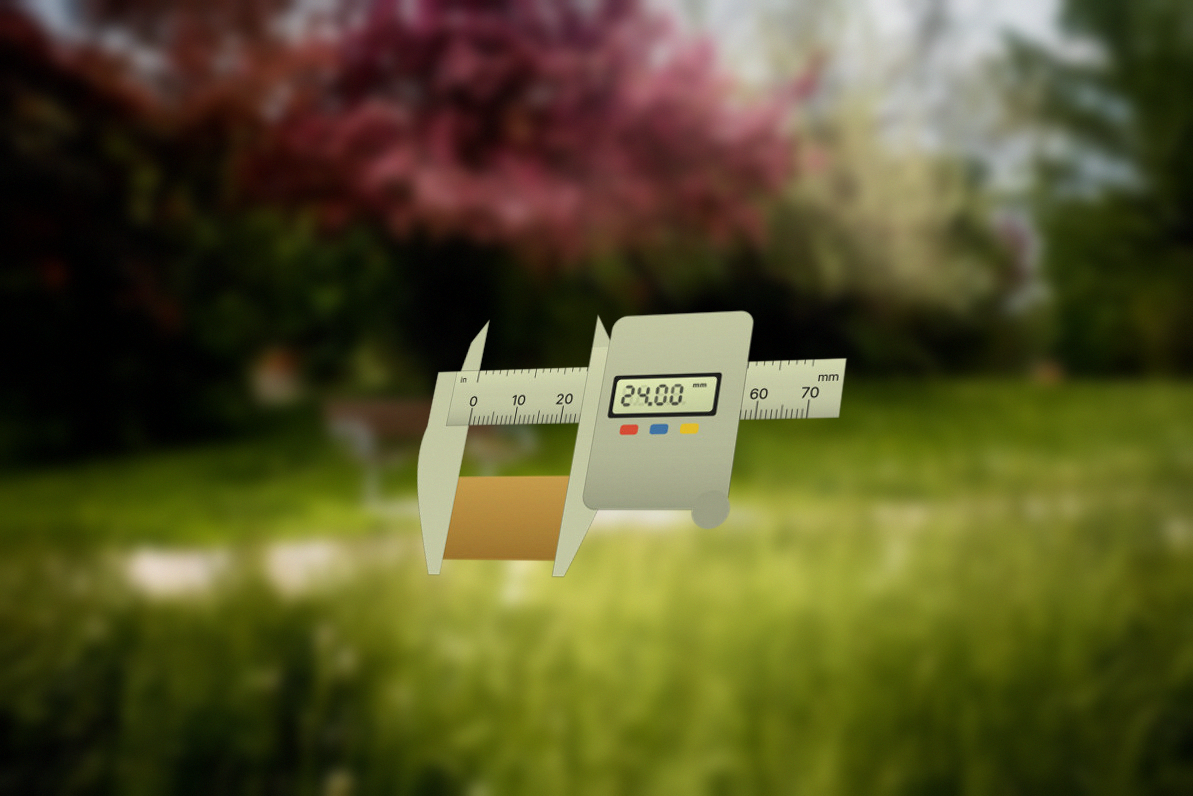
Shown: 24.00 mm
